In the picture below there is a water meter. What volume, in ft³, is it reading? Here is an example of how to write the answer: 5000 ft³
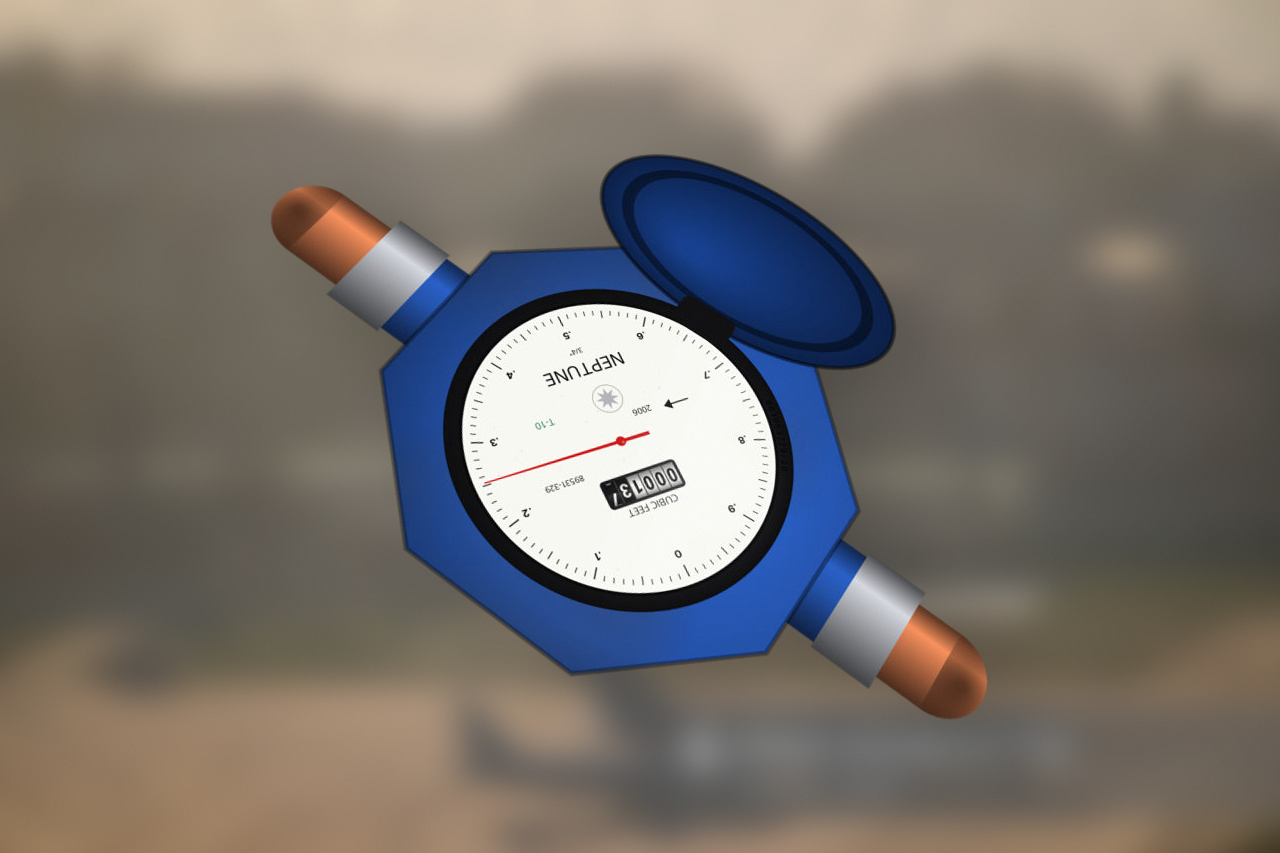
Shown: 137.25 ft³
